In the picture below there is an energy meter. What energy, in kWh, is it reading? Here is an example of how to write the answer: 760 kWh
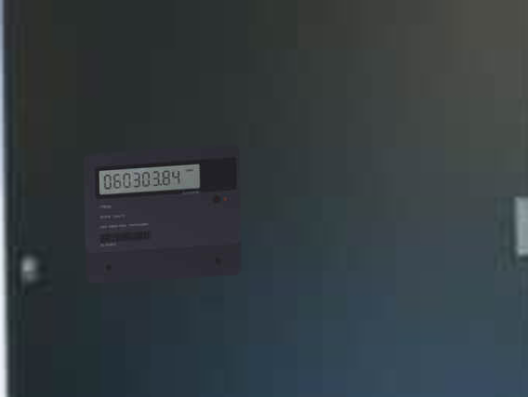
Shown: 60303.84 kWh
